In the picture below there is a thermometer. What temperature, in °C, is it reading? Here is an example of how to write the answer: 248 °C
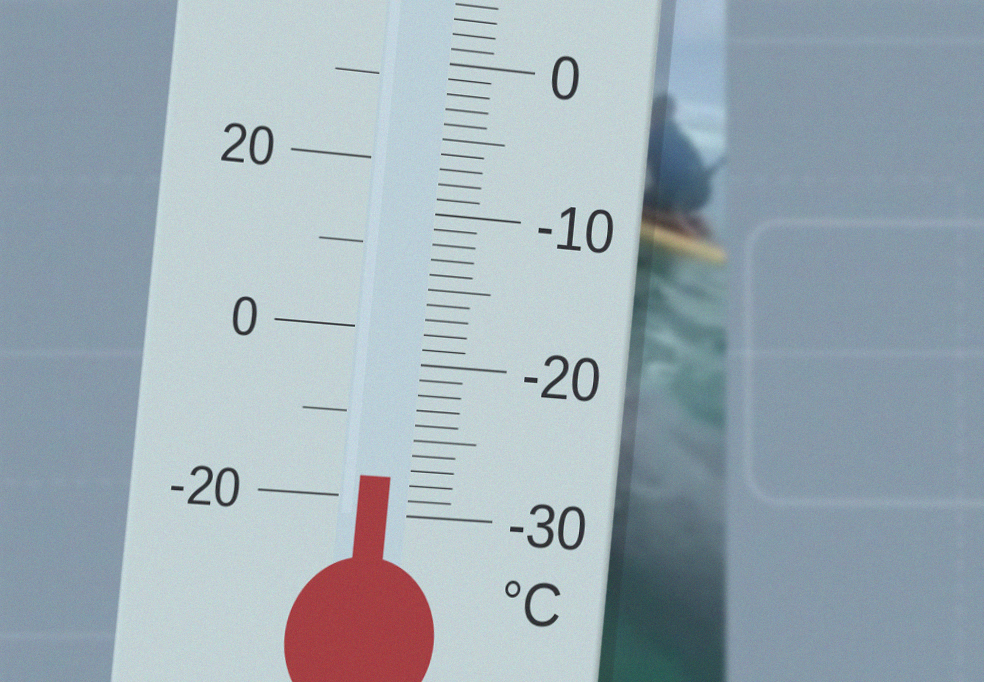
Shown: -27.5 °C
